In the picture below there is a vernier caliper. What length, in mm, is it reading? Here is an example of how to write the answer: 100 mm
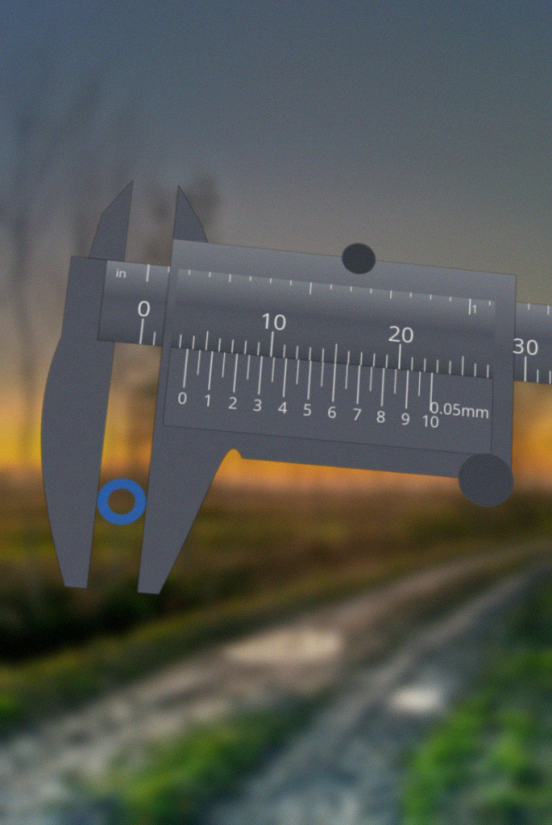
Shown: 3.6 mm
